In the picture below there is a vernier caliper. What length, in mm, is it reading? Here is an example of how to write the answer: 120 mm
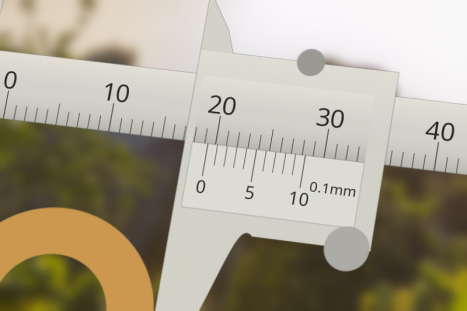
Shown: 19.3 mm
